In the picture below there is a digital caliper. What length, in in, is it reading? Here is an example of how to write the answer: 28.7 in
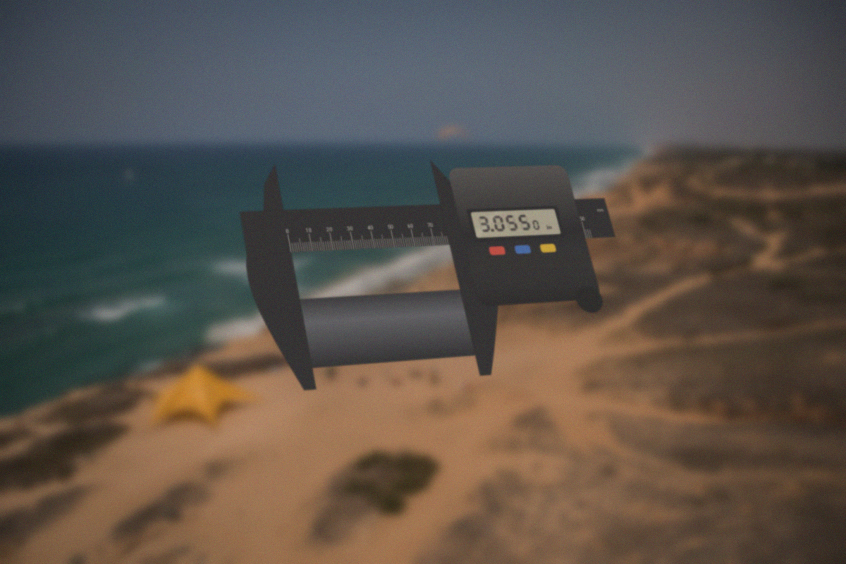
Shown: 3.0550 in
